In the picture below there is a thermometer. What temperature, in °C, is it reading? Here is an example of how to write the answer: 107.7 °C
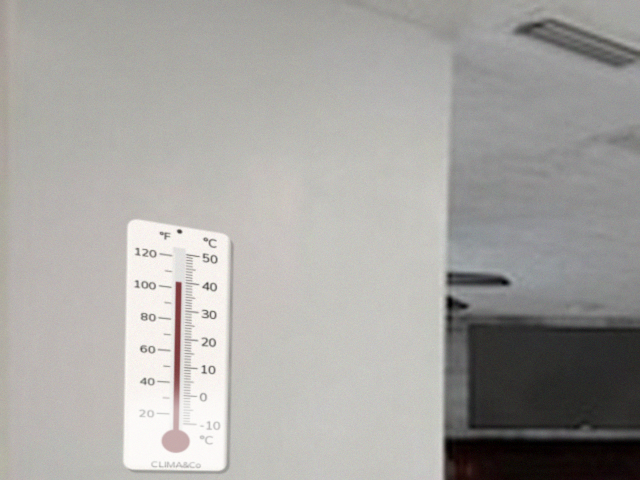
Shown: 40 °C
